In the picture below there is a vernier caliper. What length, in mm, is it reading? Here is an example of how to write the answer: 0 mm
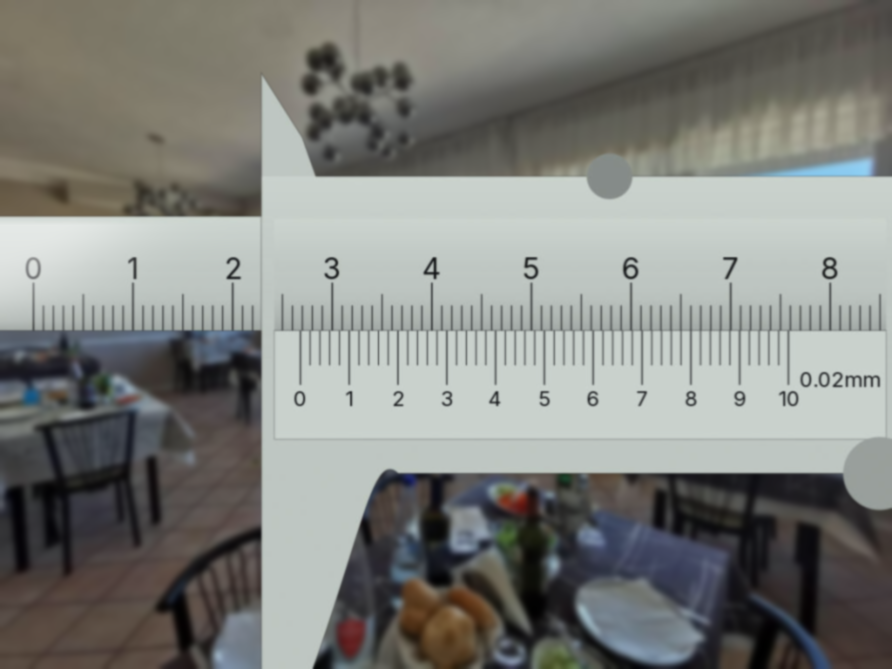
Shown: 26.8 mm
